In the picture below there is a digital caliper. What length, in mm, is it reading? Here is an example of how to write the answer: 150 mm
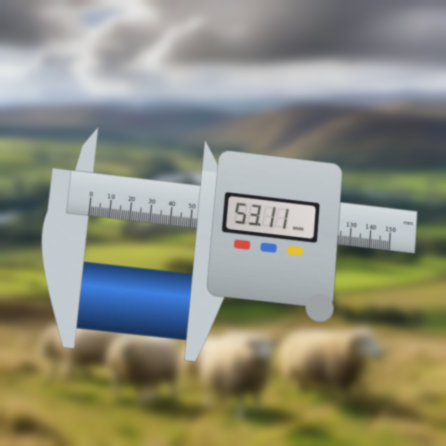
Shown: 53.11 mm
